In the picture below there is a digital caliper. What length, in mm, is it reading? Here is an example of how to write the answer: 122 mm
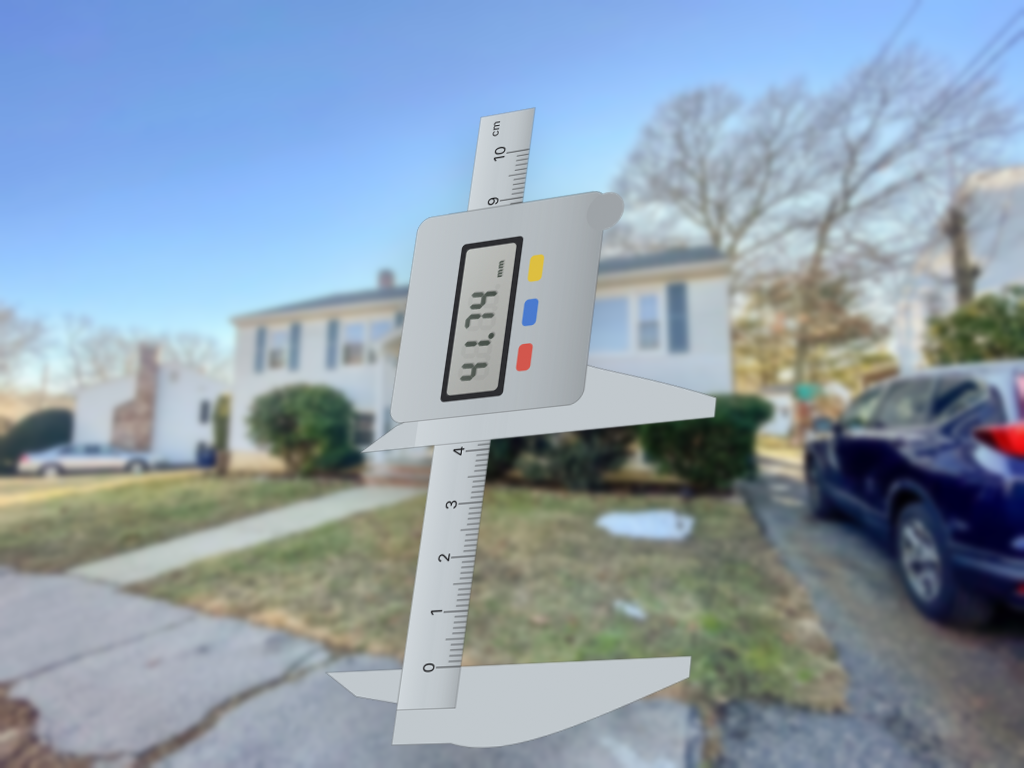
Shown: 41.74 mm
